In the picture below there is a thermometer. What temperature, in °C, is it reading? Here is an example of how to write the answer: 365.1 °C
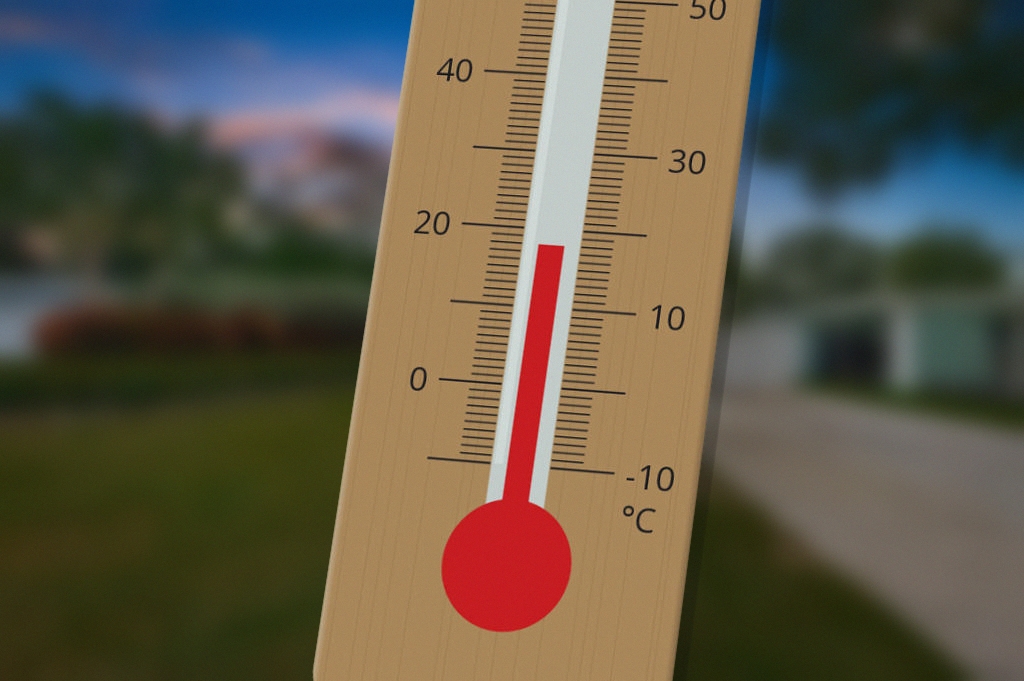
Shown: 18 °C
